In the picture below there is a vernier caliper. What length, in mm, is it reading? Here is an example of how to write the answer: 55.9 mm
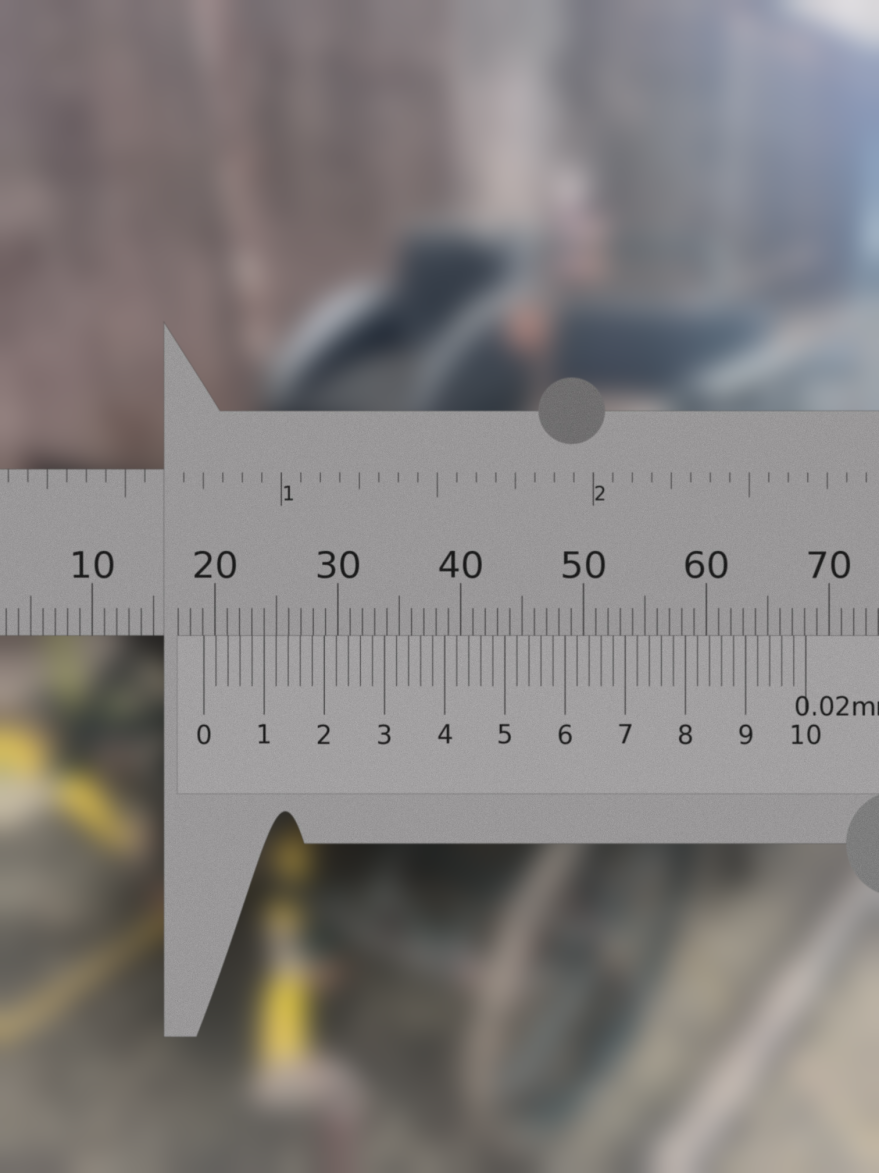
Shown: 19.1 mm
